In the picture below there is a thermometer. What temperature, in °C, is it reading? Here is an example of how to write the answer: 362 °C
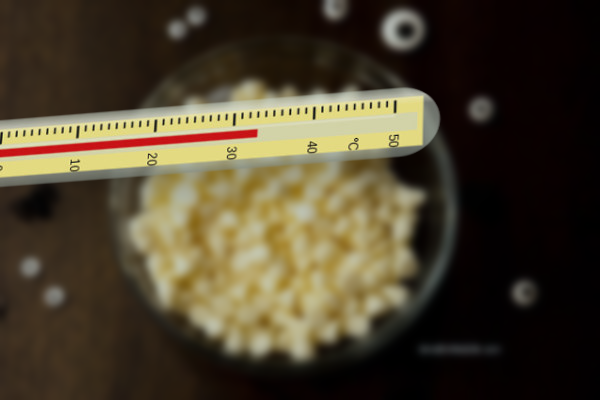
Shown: 33 °C
